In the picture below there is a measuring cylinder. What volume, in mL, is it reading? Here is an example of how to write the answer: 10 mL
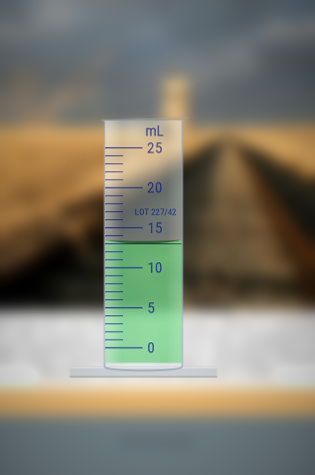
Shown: 13 mL
